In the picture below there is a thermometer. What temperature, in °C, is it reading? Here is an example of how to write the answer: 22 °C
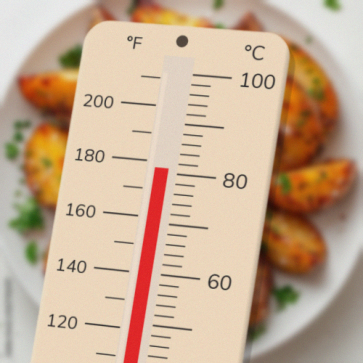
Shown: 81 °C
